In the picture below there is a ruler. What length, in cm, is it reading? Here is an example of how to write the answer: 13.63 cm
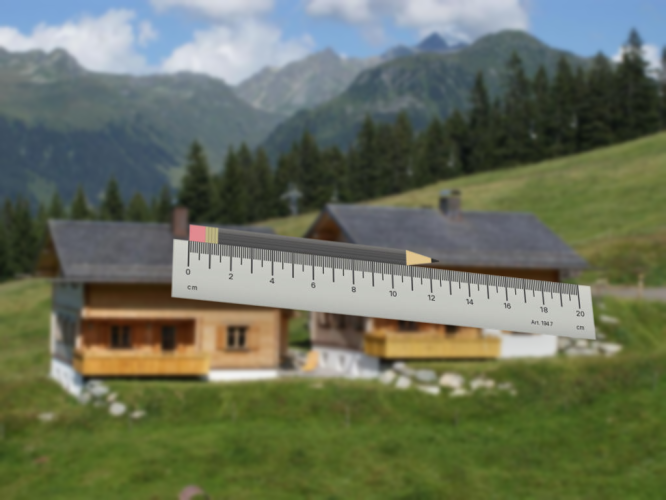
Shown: 12.5 cm
